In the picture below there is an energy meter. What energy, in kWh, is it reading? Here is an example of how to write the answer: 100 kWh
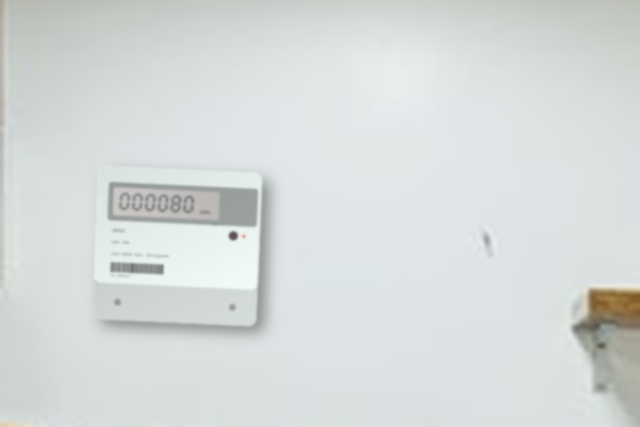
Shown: 80 kWh
